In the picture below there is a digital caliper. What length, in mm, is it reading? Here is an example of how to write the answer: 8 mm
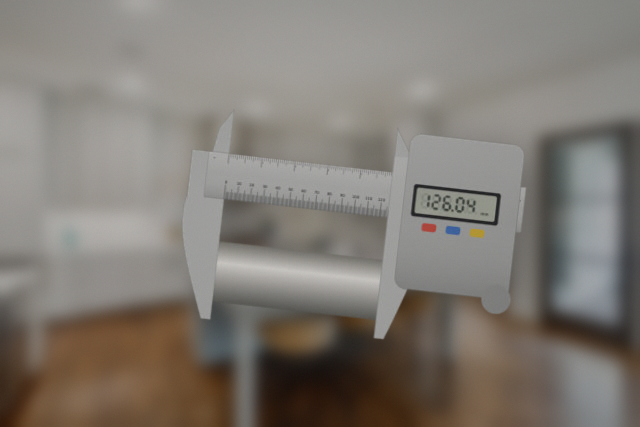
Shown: 126.04 mm
